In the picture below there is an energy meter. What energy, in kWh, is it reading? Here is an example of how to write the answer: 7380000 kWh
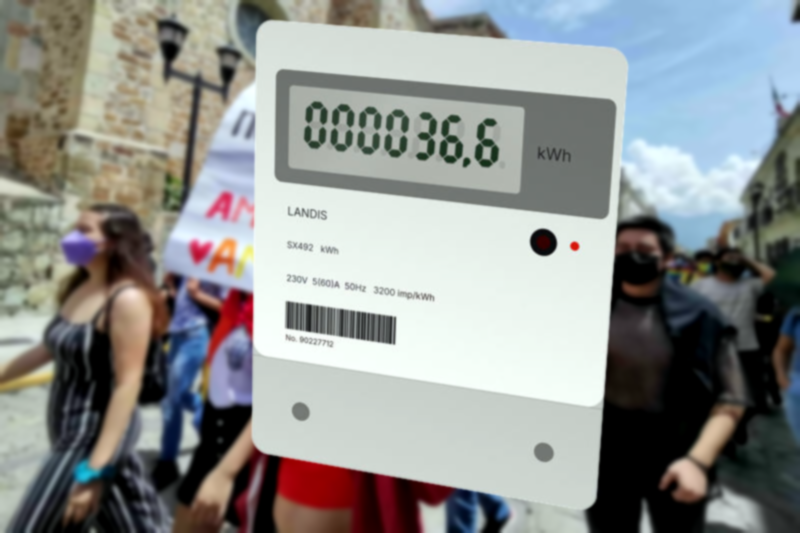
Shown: 36.6 kWh
